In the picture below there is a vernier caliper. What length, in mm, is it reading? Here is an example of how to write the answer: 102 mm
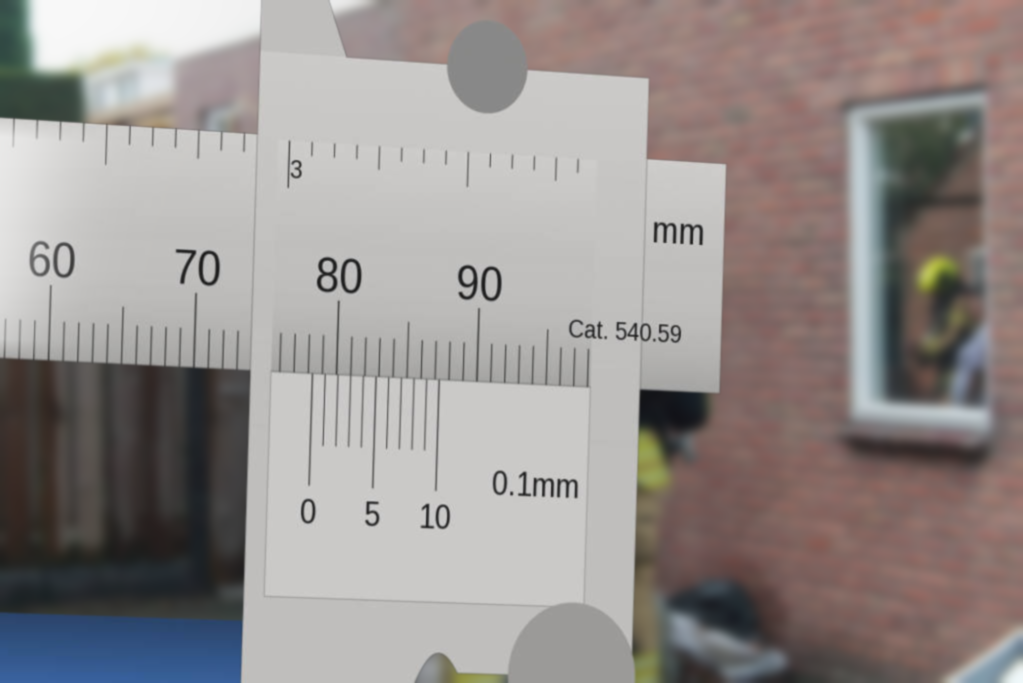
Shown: 78.3 mm
